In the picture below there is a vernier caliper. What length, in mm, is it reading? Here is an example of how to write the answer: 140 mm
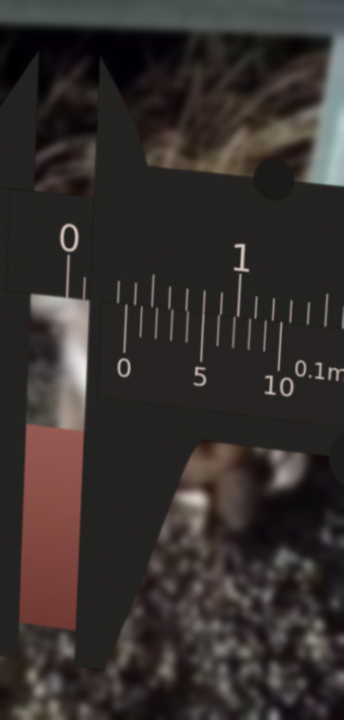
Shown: 3.5 mm
